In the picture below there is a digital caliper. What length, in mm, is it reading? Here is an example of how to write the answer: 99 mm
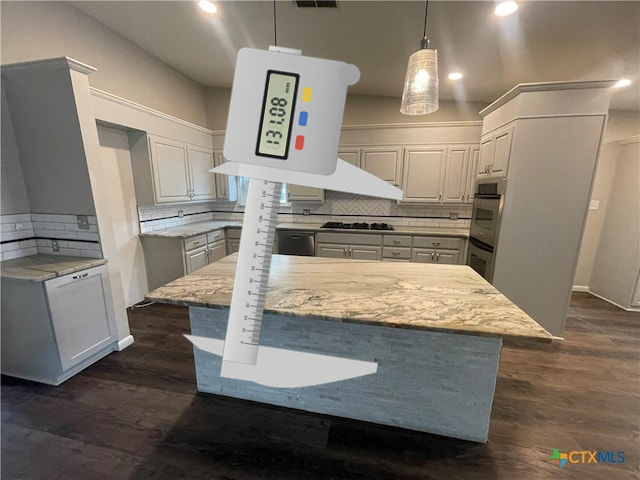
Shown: 131.08 mm
